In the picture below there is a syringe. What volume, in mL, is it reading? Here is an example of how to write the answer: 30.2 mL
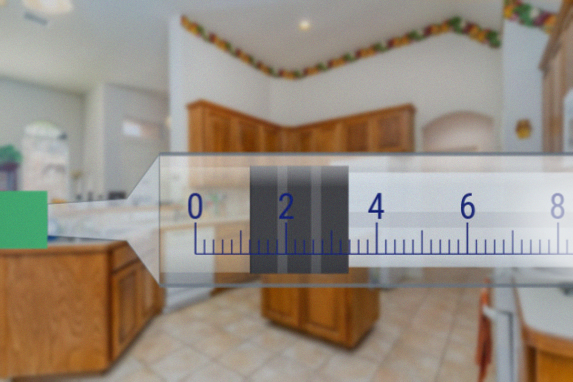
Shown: 1.2 mL
